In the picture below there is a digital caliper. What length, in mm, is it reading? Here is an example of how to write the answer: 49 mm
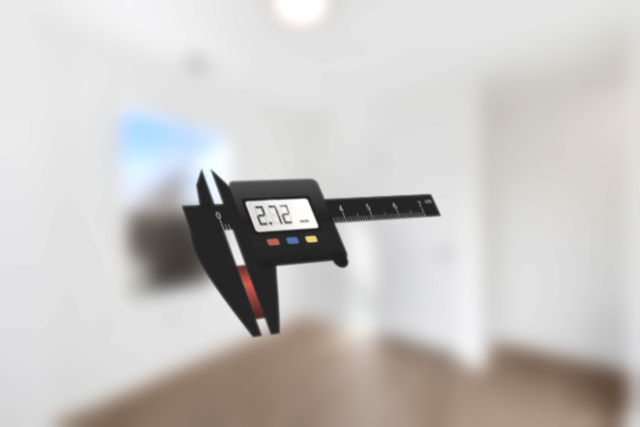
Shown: 2.72 mm
